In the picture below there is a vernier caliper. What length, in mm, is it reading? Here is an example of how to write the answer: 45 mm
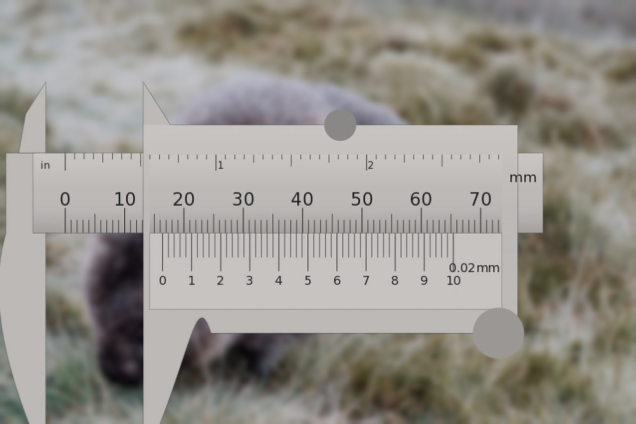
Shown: 16.4 mm
